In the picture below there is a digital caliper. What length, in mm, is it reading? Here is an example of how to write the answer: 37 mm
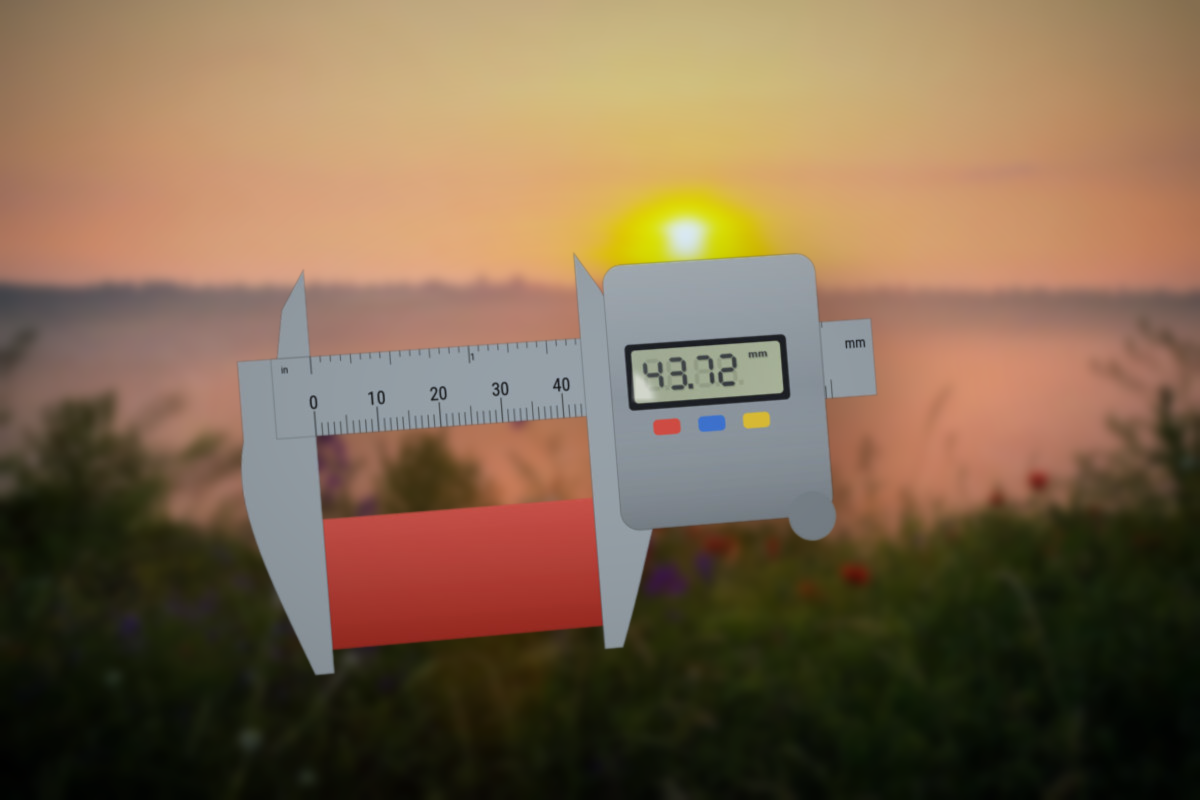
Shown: 43.72 mm
